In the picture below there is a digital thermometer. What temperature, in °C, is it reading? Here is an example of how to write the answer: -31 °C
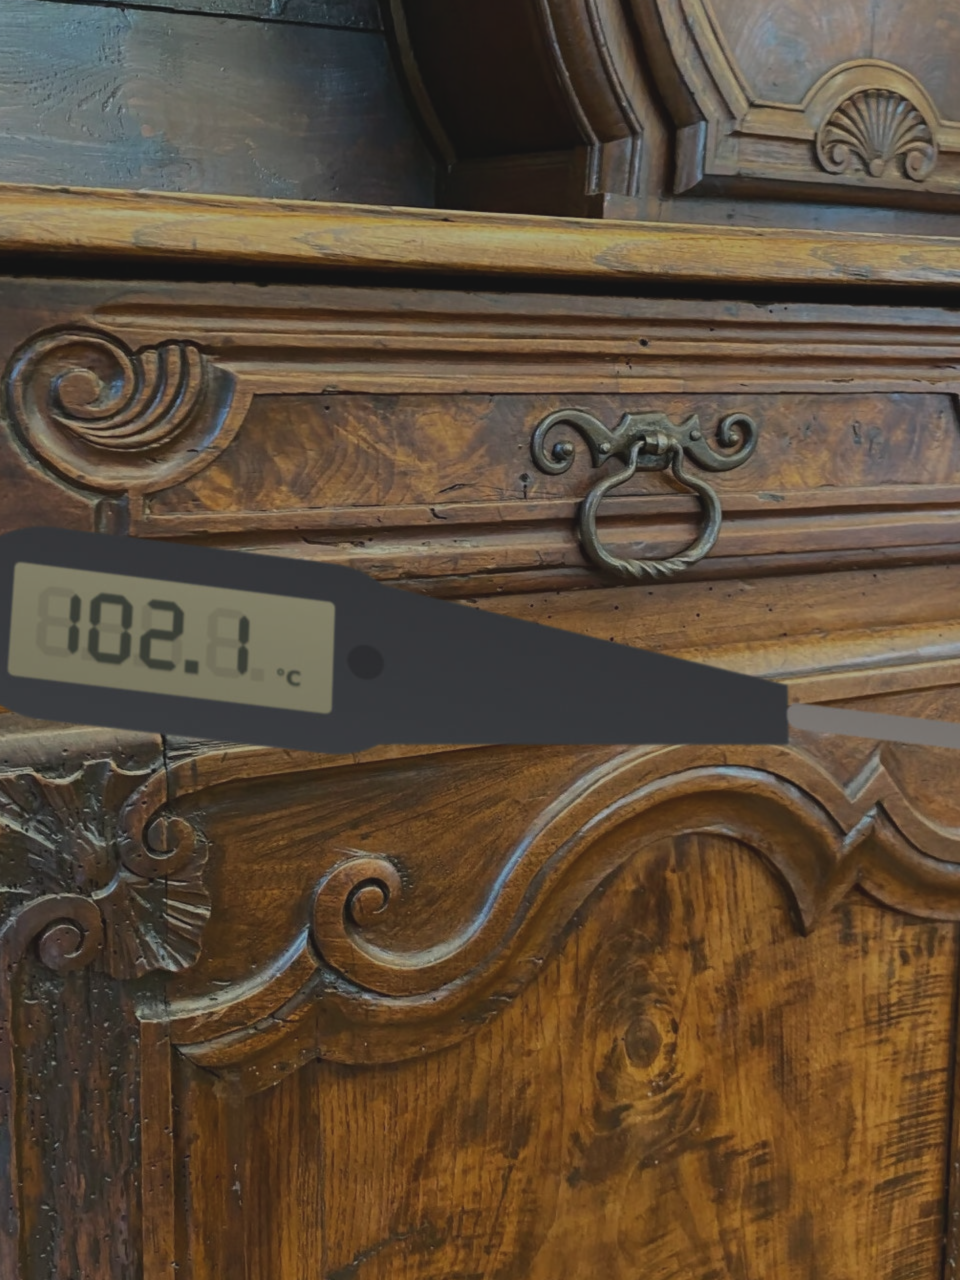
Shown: 102.1 °C
